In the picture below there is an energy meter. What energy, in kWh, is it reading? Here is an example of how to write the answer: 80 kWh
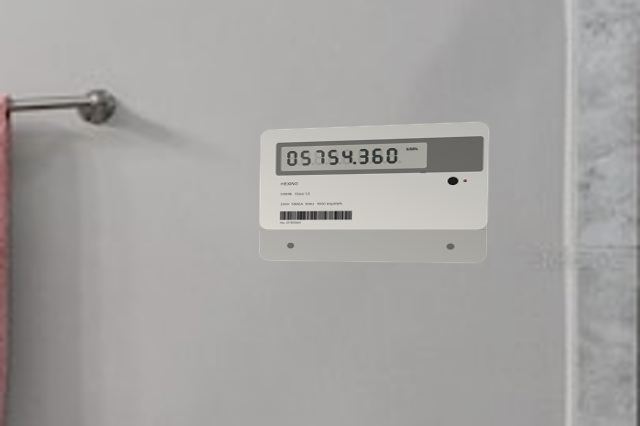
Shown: 5754.360 kWh
